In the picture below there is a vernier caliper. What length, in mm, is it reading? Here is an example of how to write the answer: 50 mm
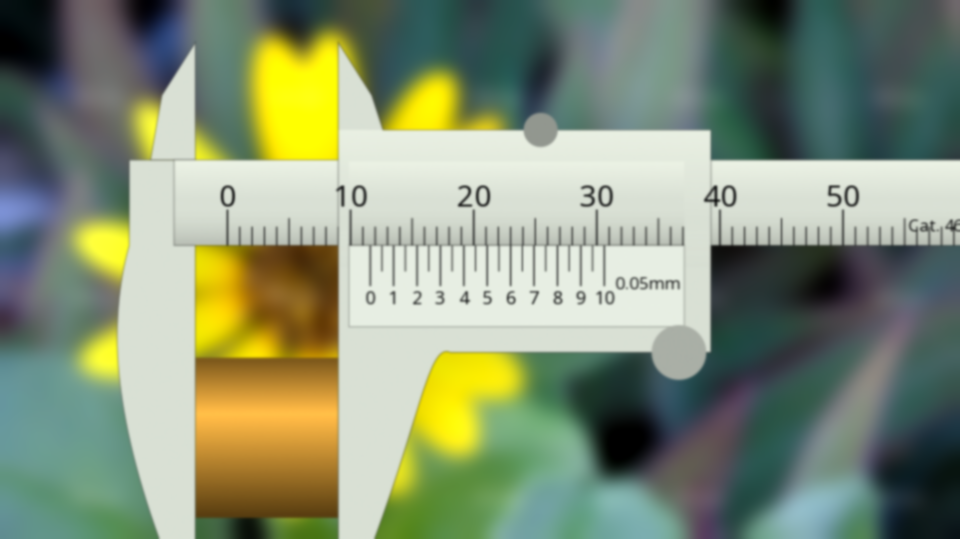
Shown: 11.6 mm
